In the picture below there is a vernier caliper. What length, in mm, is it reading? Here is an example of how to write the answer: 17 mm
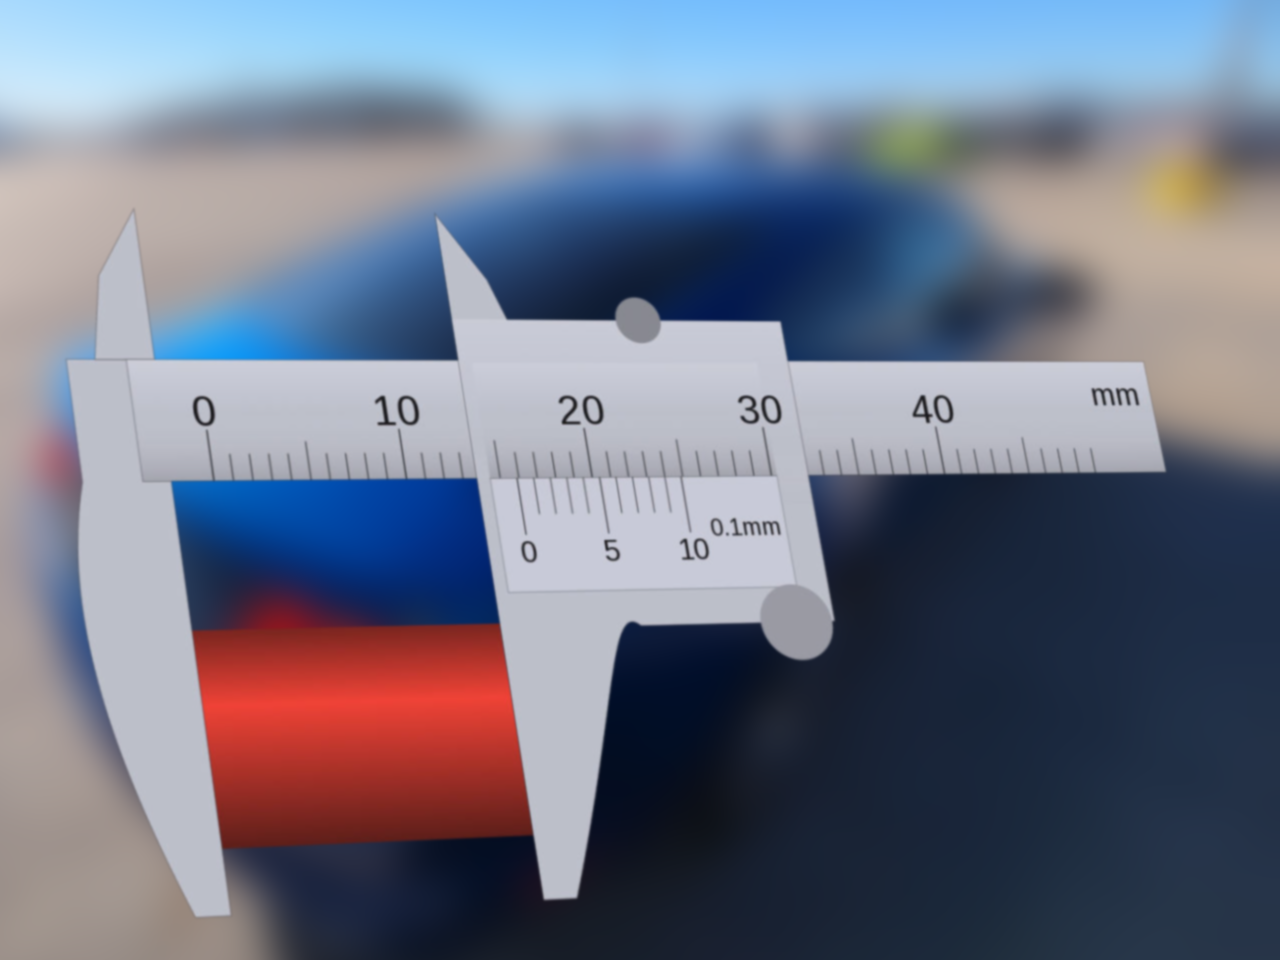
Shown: 15.9 mm
